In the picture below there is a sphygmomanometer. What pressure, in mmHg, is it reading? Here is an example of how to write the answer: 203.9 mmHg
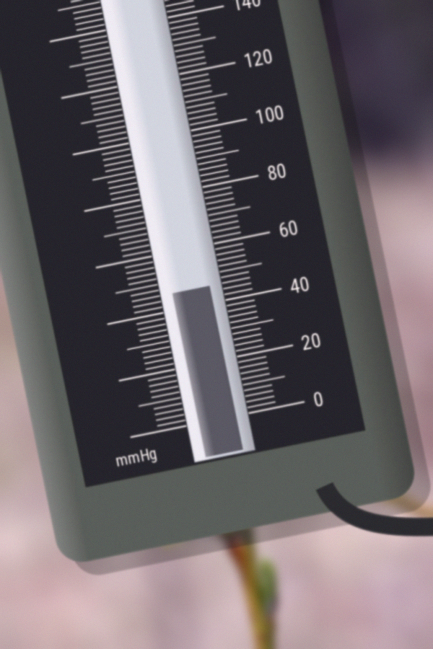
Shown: 46 mmHg
